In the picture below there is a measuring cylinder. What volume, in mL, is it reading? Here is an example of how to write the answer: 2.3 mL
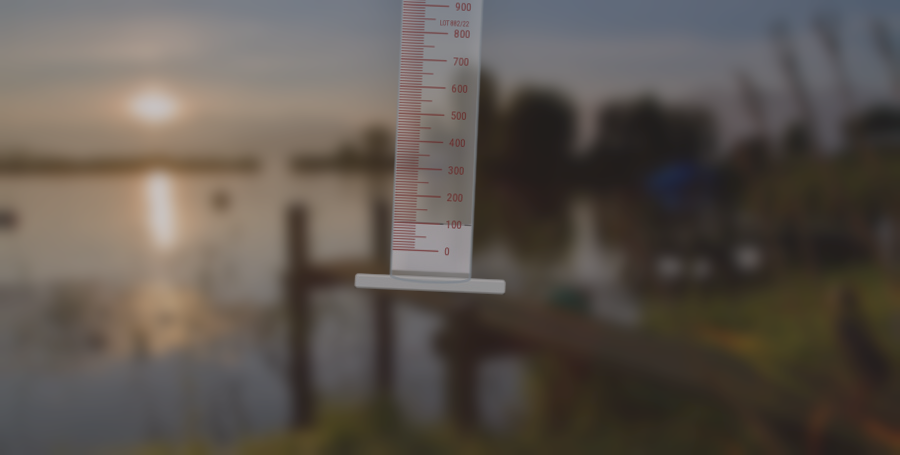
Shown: 100 mL
